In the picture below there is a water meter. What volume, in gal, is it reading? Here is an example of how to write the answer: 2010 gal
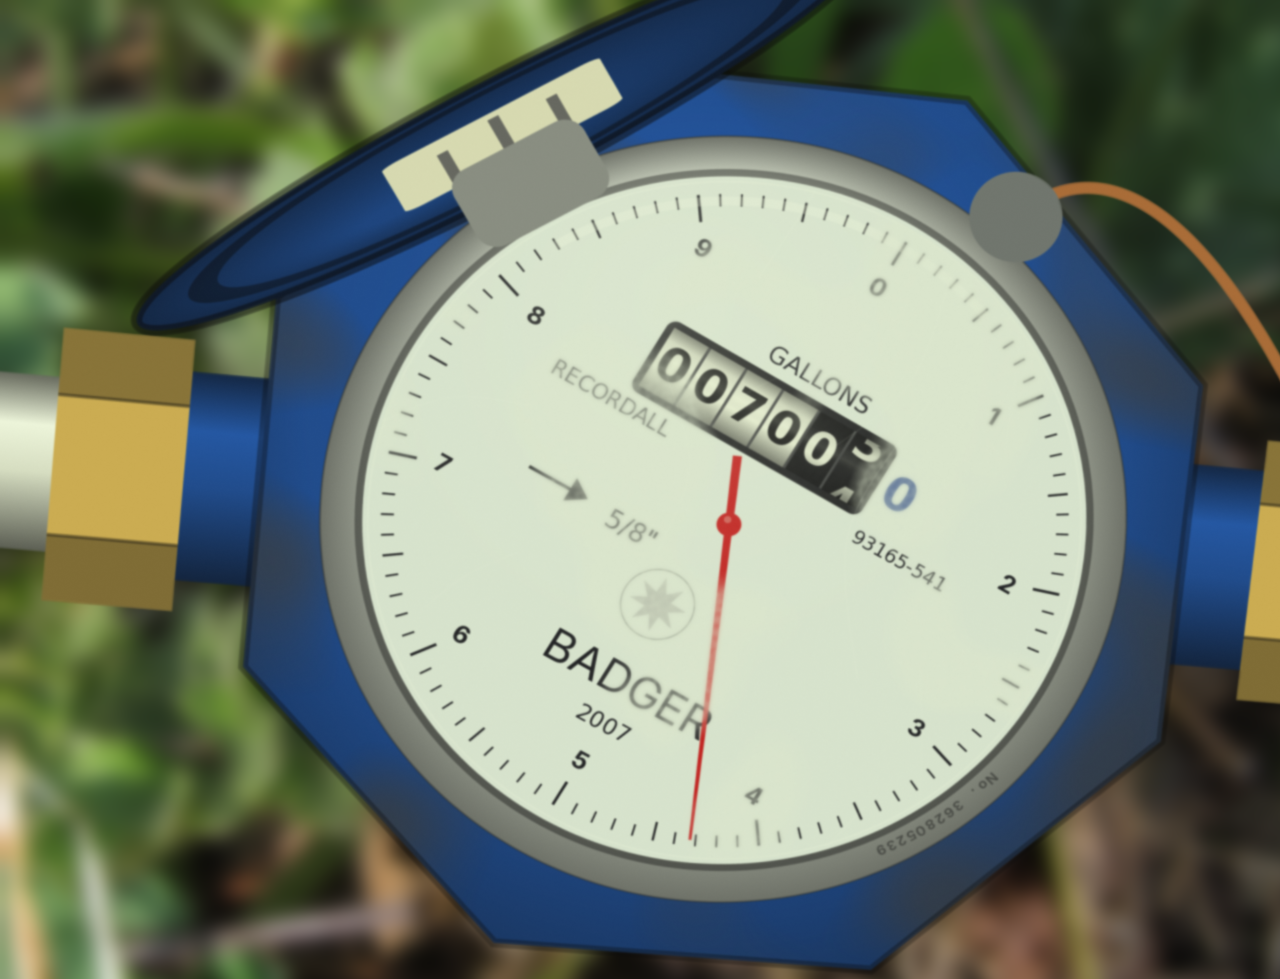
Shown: 70034.3 gal
